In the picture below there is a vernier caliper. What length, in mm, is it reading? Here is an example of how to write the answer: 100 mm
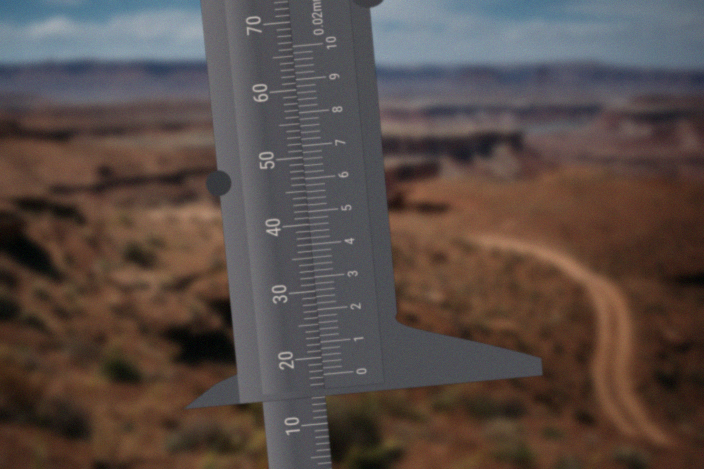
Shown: 17.4 mm
